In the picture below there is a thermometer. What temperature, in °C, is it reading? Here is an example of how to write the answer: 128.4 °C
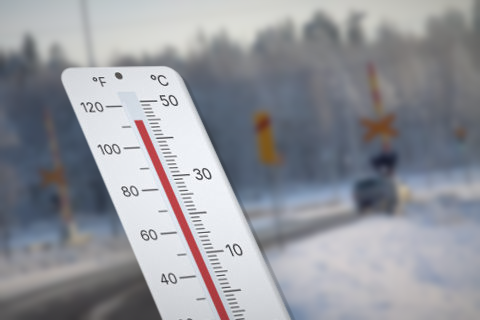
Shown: 45 °C
